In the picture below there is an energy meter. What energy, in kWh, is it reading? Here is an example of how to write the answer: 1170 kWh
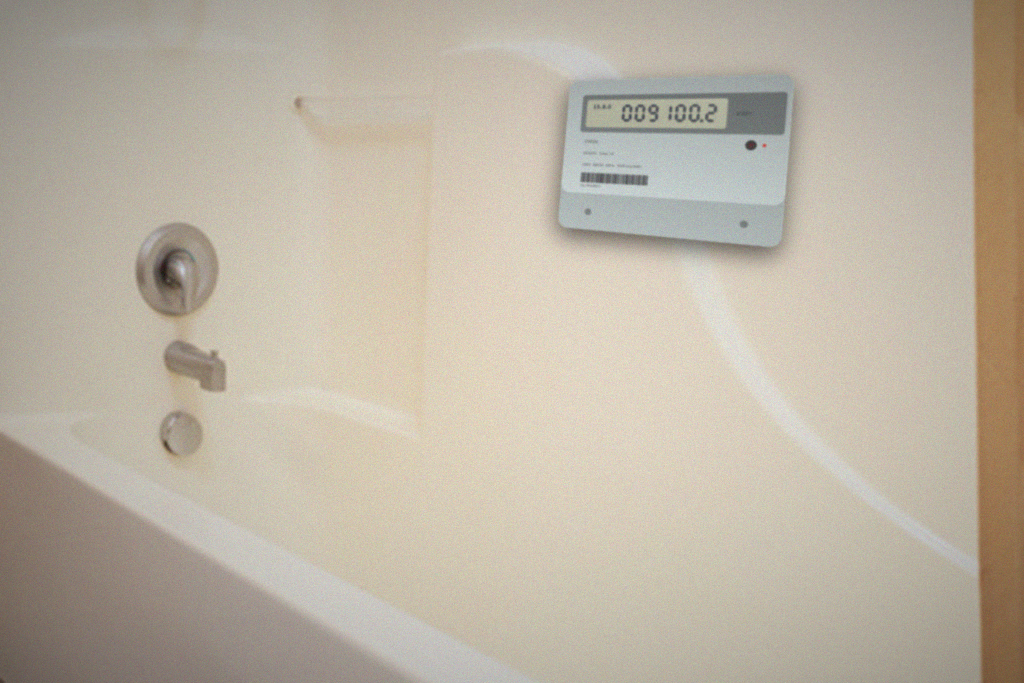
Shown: 9100.2 kWh
